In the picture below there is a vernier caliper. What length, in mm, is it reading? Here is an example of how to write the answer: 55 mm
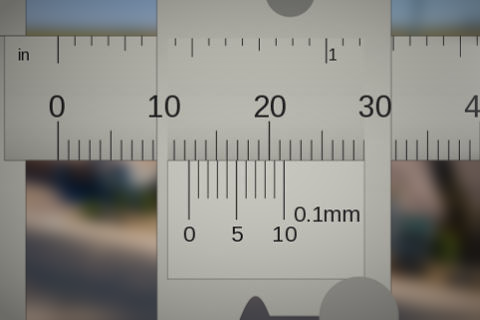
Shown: 12.4 mm
